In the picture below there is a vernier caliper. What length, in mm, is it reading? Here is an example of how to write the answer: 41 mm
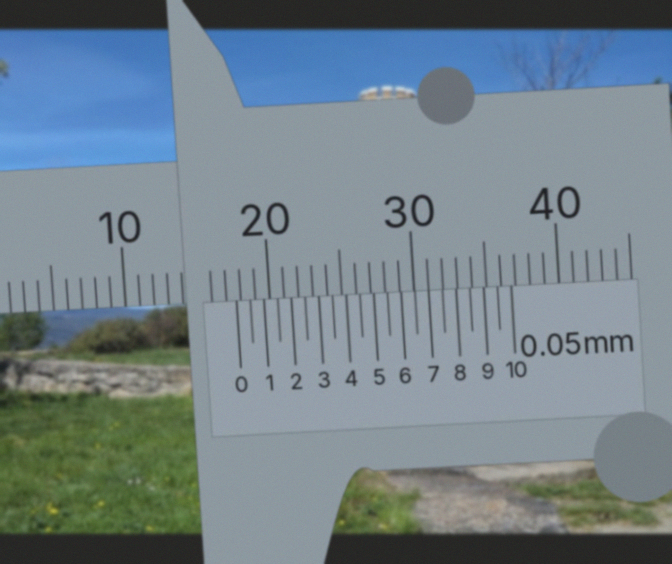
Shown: 17.7 mm
